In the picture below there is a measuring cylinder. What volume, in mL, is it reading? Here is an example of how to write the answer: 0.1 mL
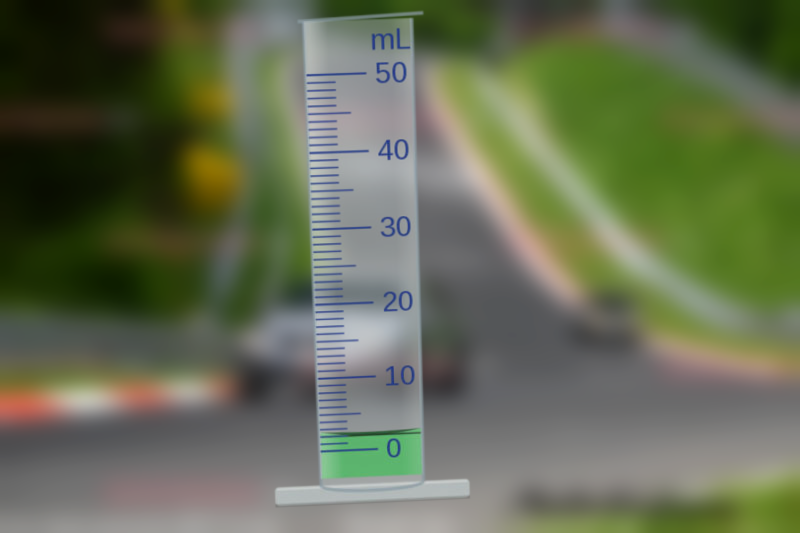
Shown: 2 mL
